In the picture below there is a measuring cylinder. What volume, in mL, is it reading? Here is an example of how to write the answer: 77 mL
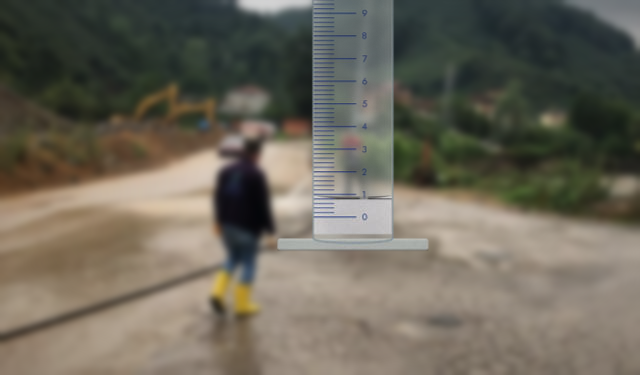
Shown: 0.8 mL
